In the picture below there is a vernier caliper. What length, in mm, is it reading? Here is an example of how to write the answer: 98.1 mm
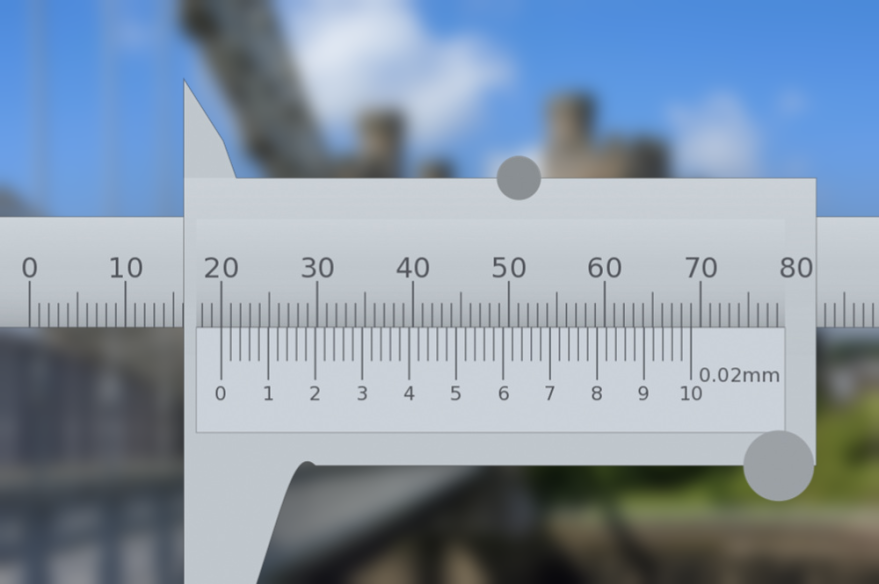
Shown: 20.0 mm
